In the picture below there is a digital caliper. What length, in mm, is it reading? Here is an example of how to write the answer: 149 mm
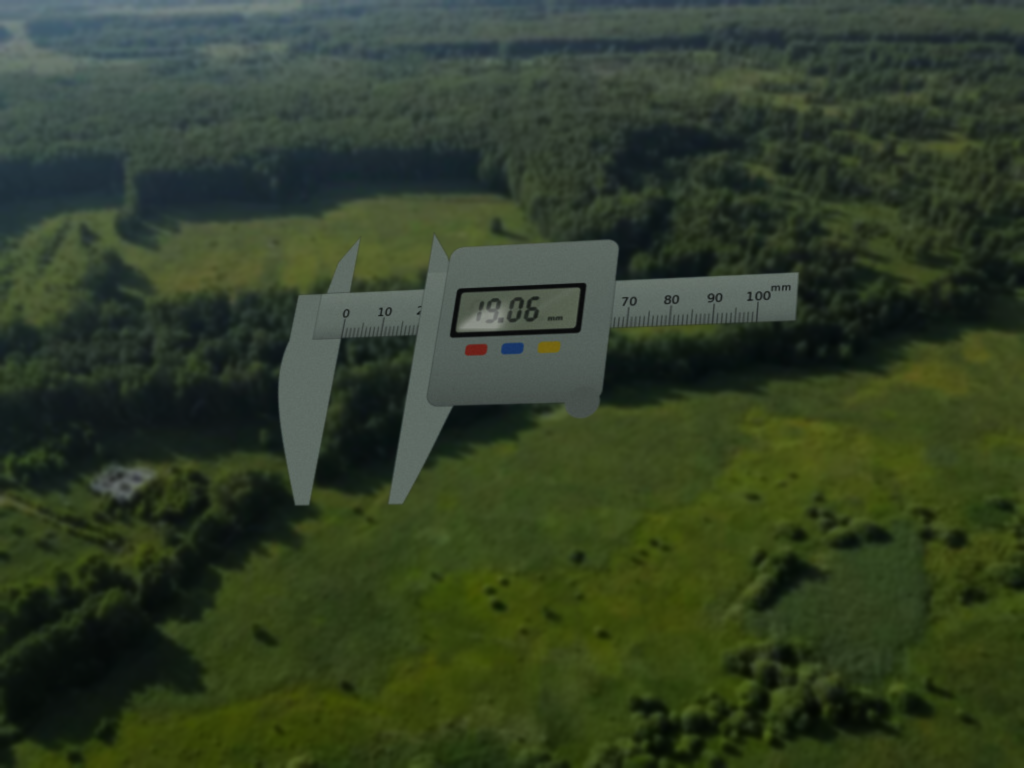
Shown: 19.06 mm
